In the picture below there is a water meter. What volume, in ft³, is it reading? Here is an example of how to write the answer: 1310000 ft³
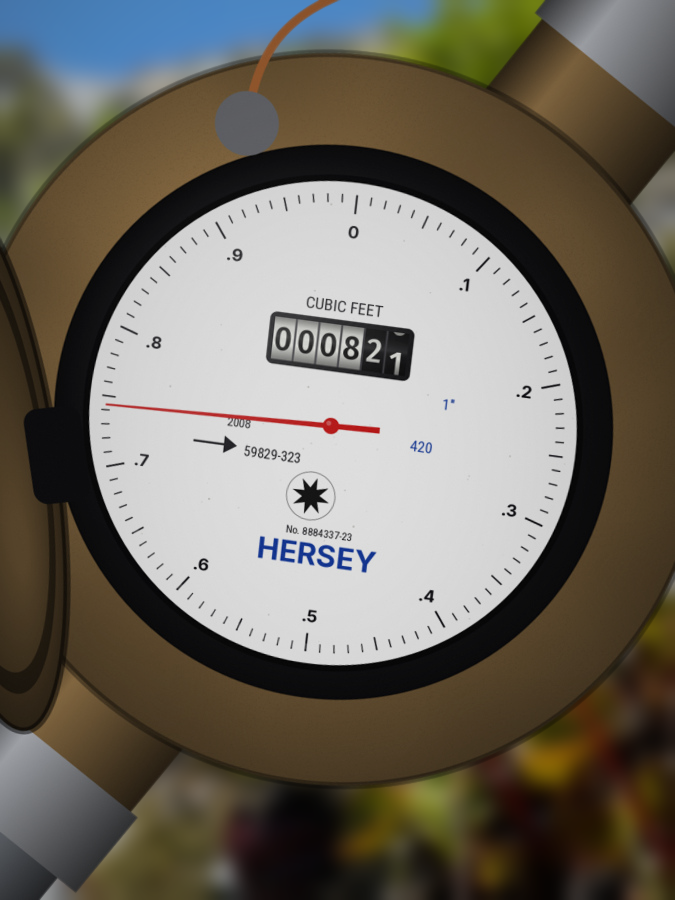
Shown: 820.74 ft³
